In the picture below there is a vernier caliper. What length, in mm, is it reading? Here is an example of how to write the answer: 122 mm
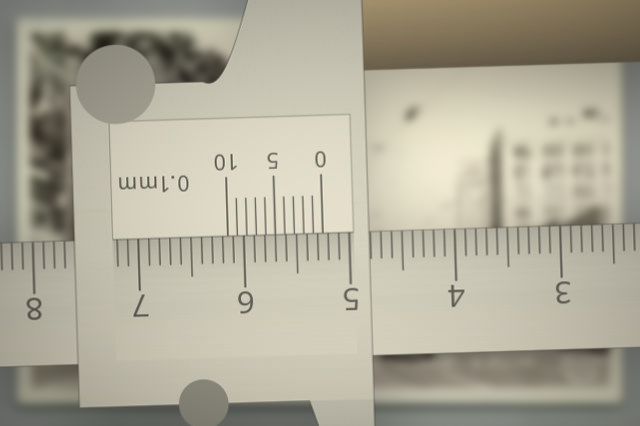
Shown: 52.5 mm
